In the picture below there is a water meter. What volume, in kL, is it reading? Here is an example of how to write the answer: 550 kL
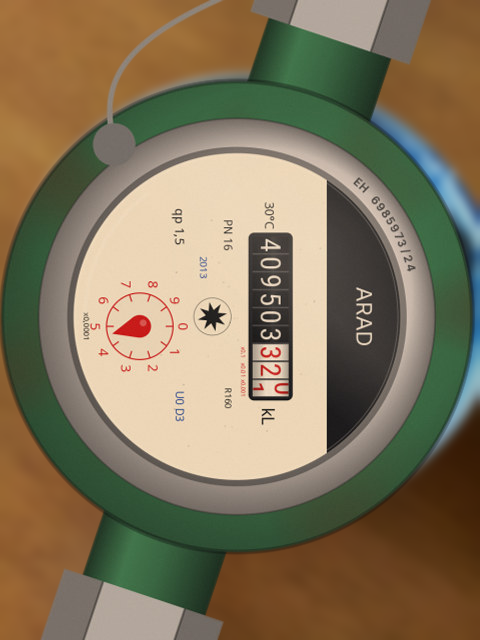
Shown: 409503.3204 kL
